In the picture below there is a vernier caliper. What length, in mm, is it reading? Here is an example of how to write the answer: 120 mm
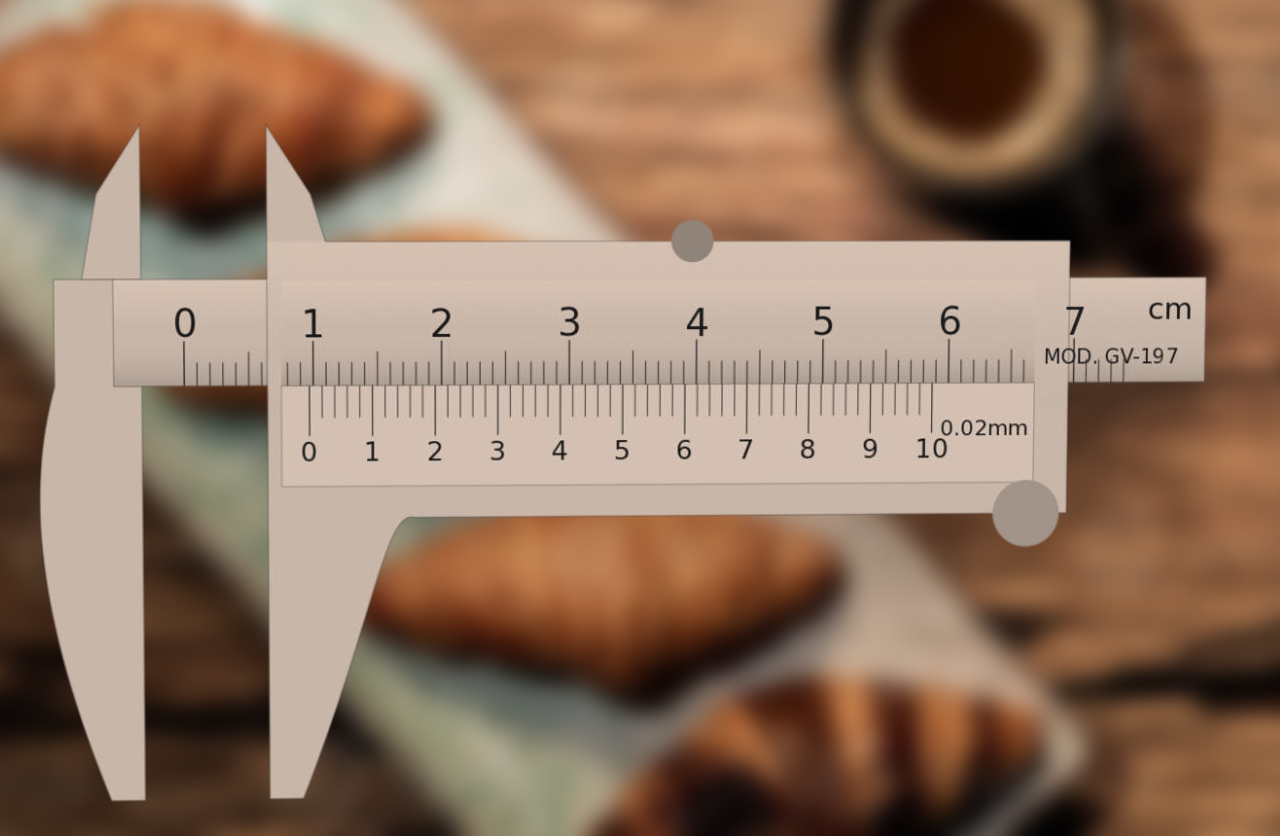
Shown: 9.7 mm
